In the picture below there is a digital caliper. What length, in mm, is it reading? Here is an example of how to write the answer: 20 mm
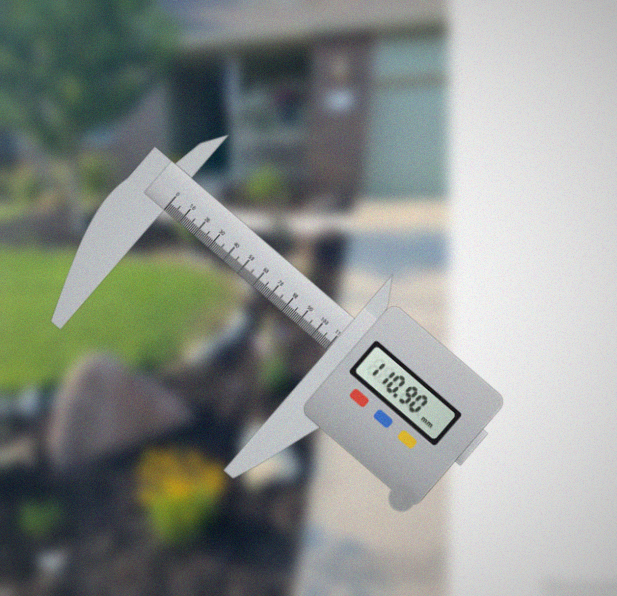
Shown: 110.90 mm
